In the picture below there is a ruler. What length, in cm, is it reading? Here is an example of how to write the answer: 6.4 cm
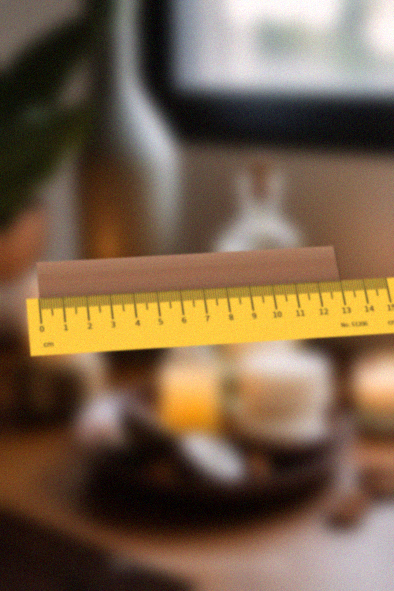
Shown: 13 cm
